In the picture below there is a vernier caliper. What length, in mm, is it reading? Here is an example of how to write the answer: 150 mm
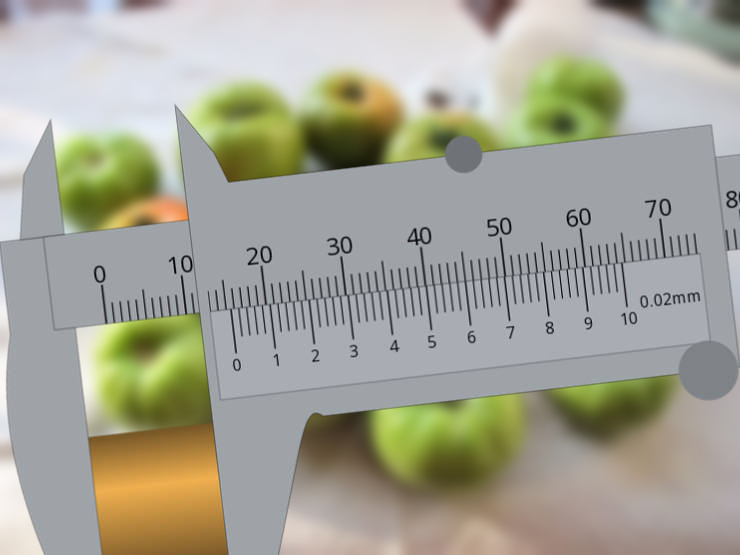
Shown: 15.6 mm
